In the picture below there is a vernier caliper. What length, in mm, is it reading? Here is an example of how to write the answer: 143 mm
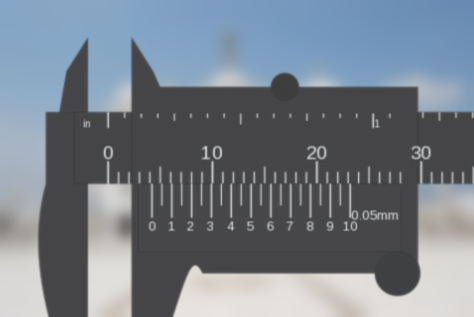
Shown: 4.2 mm
